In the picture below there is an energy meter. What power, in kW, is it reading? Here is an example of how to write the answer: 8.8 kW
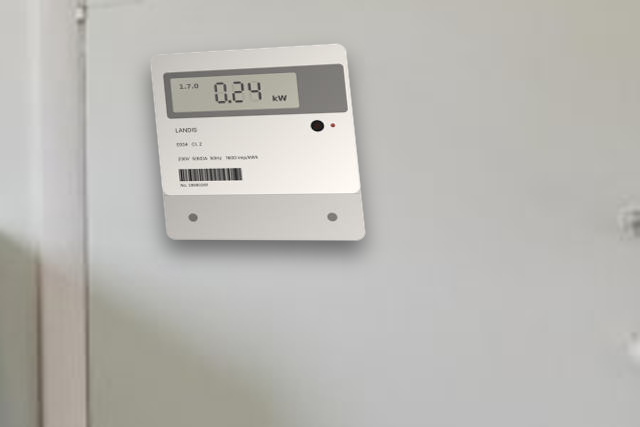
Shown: 0.24 kW
